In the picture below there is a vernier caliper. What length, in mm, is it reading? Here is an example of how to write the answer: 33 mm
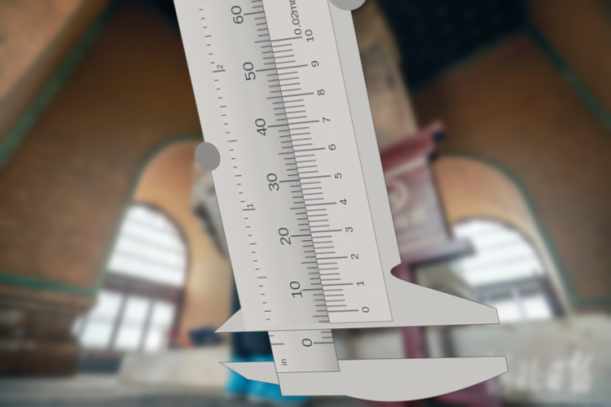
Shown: 5.8 mm
